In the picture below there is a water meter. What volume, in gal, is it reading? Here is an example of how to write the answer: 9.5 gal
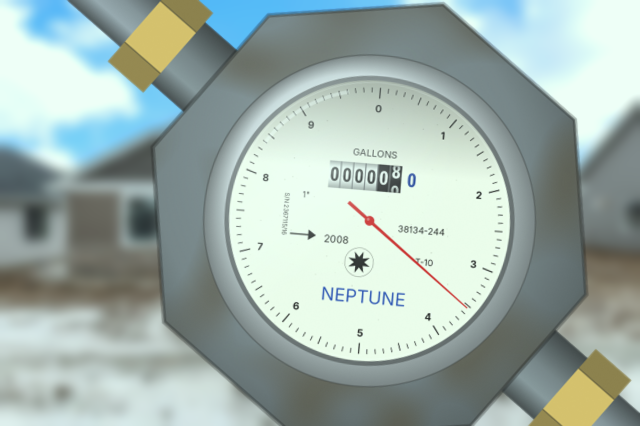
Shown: 83.5 gal
